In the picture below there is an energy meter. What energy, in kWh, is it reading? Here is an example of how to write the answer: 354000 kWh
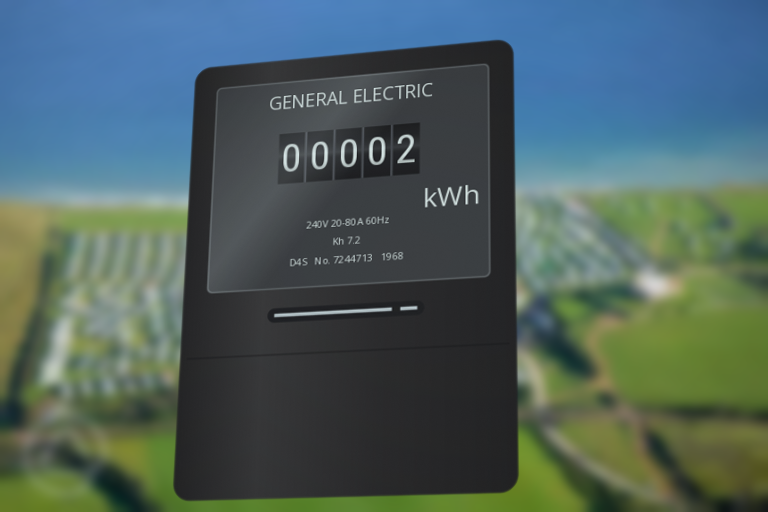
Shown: 2 kWh
